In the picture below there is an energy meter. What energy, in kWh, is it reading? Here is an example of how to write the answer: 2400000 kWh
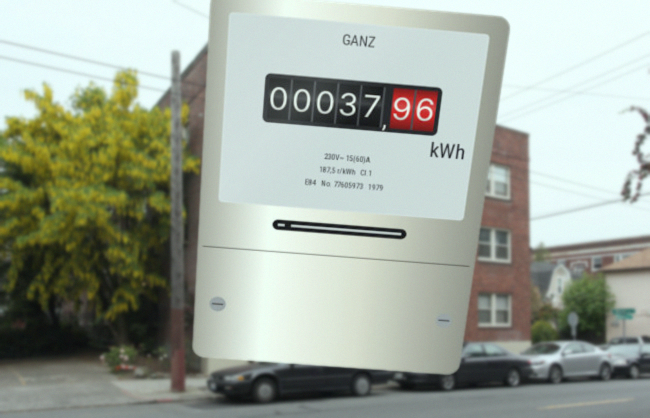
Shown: 37.96 kWh
